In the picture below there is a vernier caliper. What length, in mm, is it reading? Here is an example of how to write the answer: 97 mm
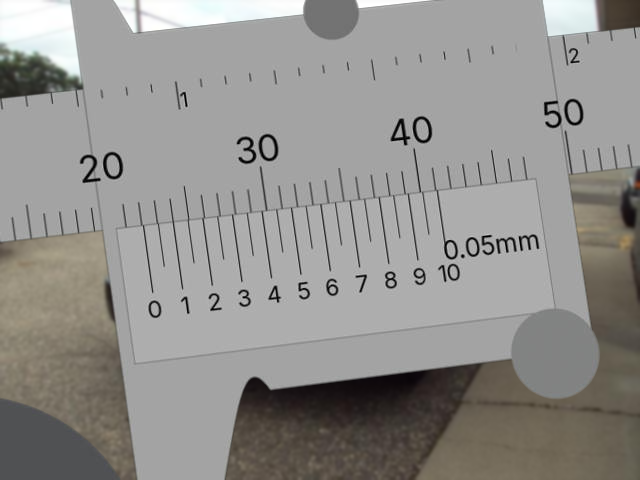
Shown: 22.1 mm
